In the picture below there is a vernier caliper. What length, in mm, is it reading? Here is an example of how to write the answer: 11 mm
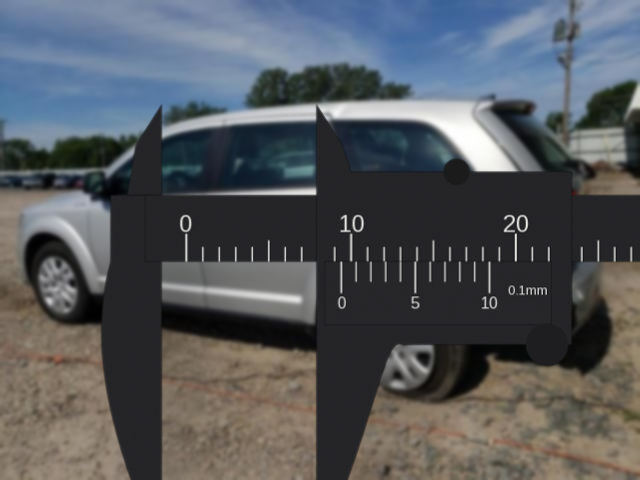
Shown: 9.4 mm
